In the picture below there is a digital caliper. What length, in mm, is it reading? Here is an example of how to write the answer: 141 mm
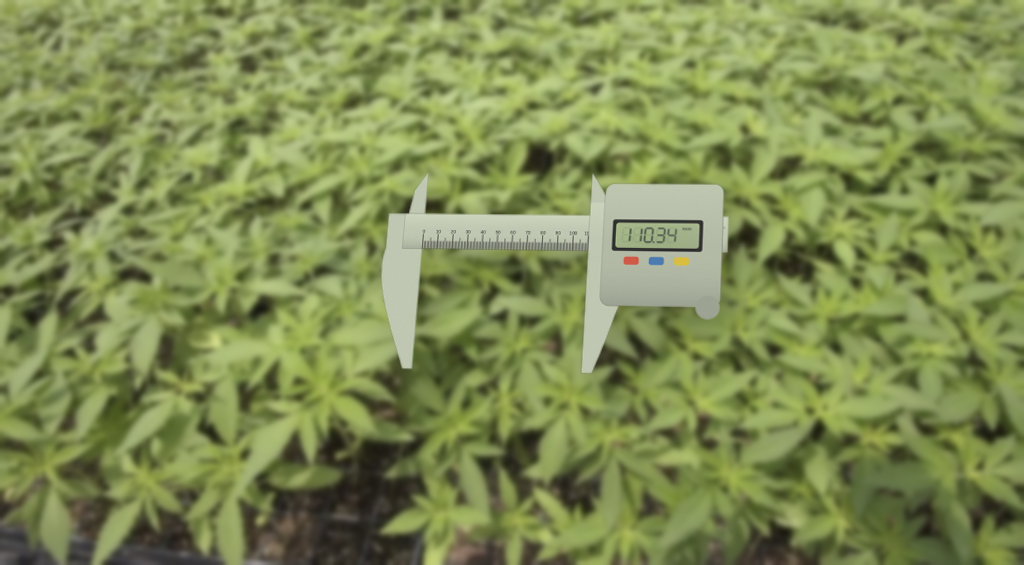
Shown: 110.34 mm
